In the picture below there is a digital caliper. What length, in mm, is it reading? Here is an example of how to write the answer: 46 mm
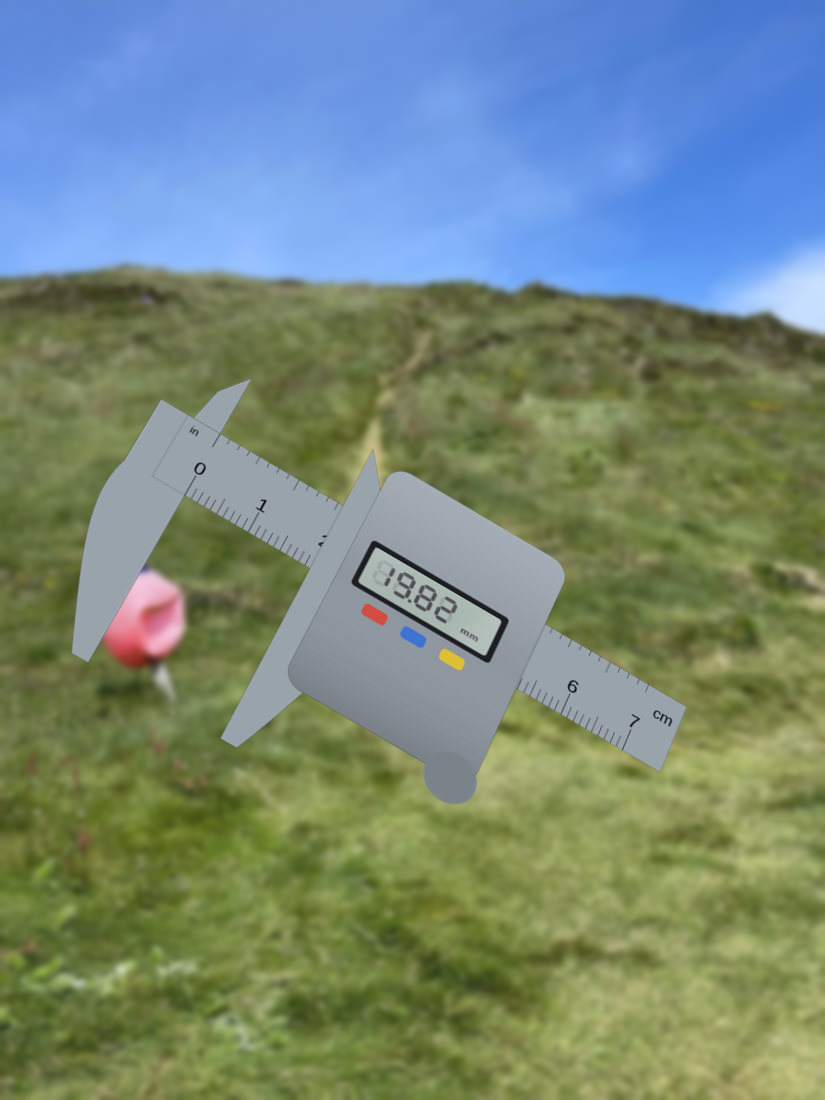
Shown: 19.82 mm
